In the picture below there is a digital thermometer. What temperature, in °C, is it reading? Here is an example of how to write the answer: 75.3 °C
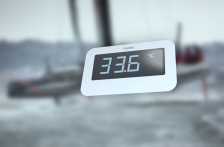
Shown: 33.6 °C
